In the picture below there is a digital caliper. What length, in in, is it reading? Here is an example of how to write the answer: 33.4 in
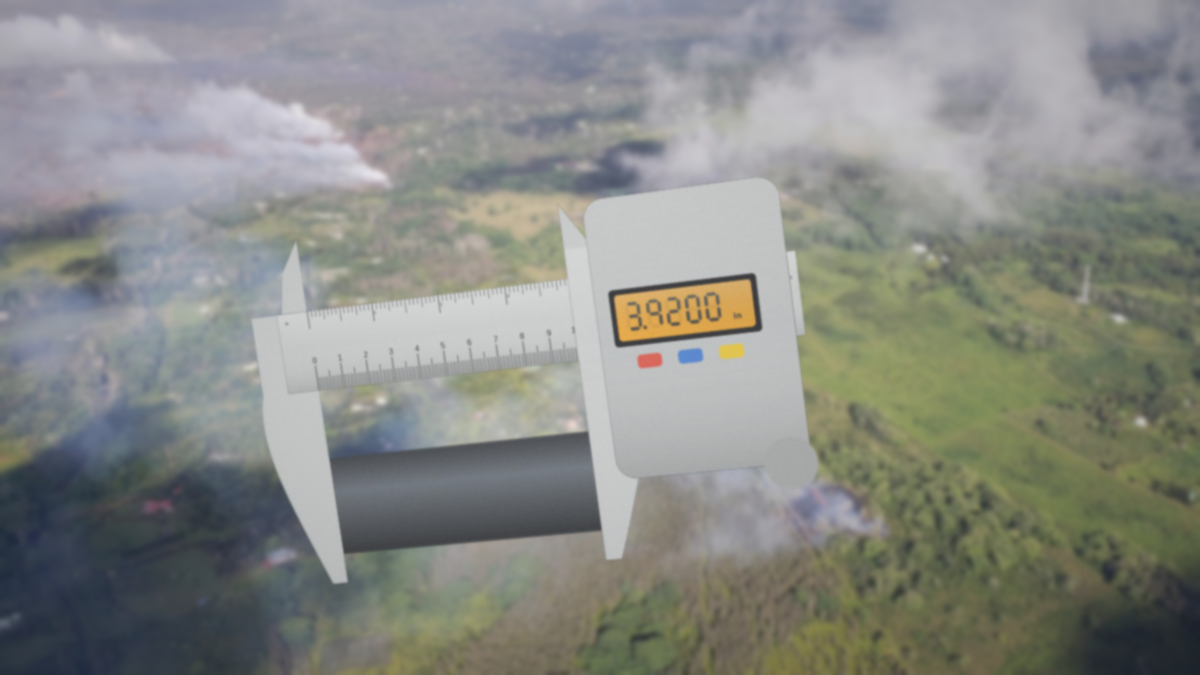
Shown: 3.9200 in
